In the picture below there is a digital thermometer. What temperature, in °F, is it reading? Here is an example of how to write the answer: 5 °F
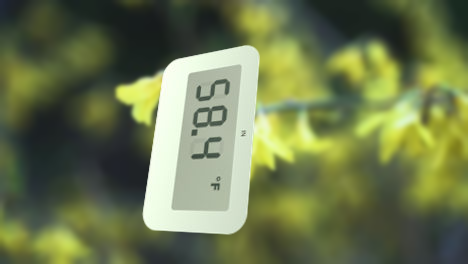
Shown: 58.4 °F
